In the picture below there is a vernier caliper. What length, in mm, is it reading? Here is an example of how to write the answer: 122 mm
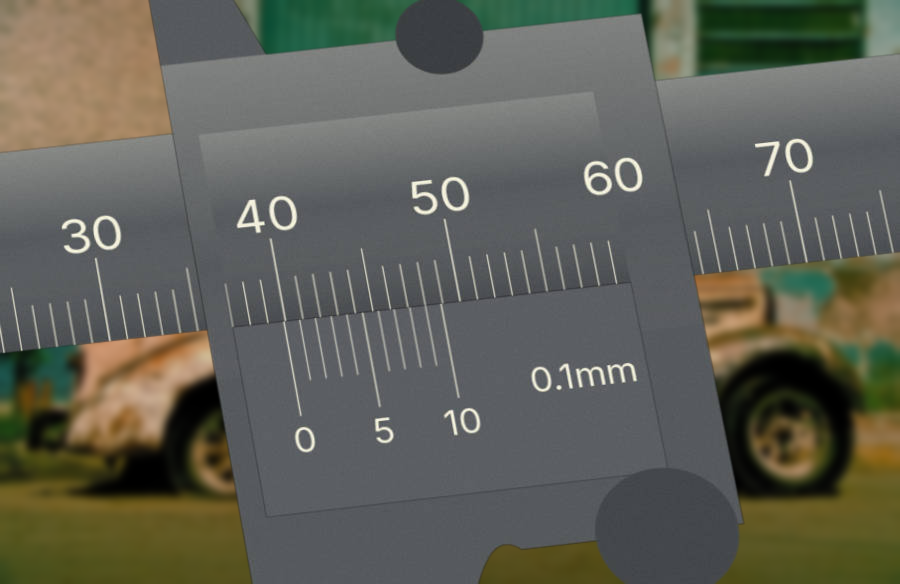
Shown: 39.9 mm
